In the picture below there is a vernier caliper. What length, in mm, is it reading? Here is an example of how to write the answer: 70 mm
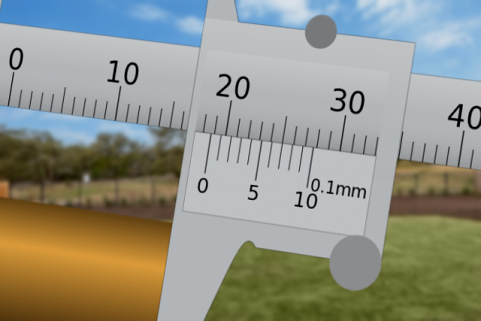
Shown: 18.7 mm
